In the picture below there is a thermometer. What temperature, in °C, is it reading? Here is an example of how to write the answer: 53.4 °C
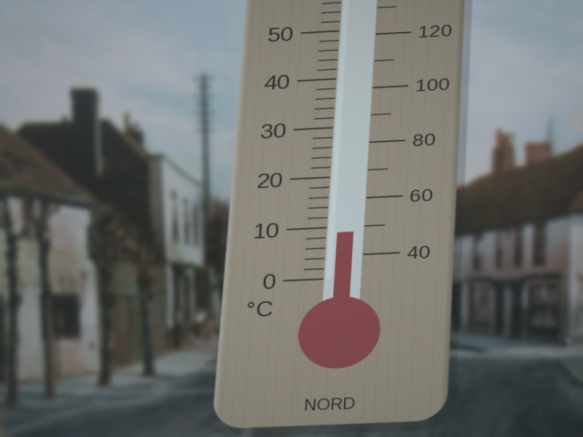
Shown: 9 °C
